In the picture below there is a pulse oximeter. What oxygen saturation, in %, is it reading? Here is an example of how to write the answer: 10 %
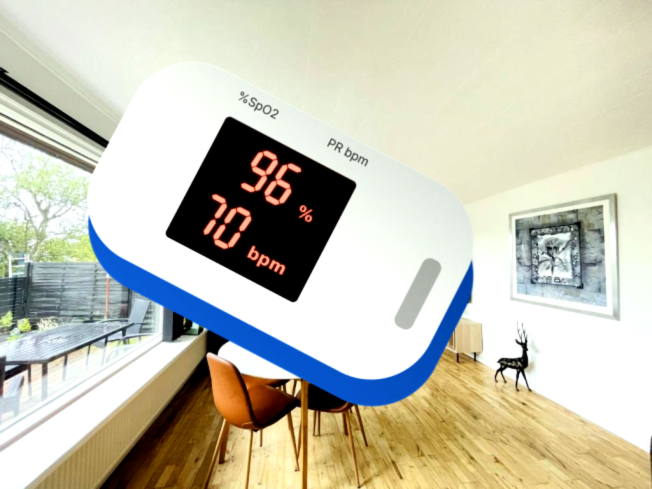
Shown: 96 %
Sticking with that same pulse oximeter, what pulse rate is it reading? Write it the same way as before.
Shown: 70 bpm
